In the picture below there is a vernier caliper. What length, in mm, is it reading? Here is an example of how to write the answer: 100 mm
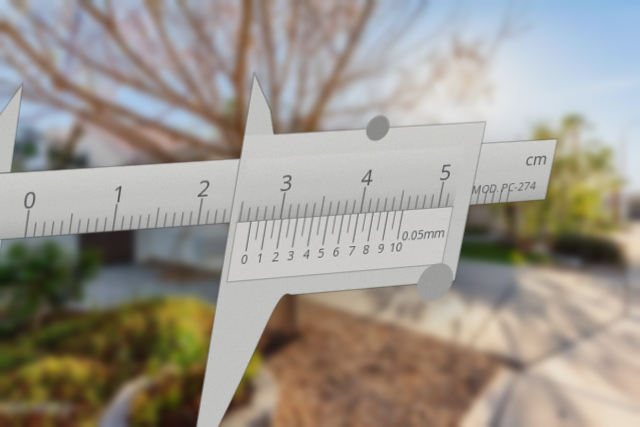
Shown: 26.4 mm
